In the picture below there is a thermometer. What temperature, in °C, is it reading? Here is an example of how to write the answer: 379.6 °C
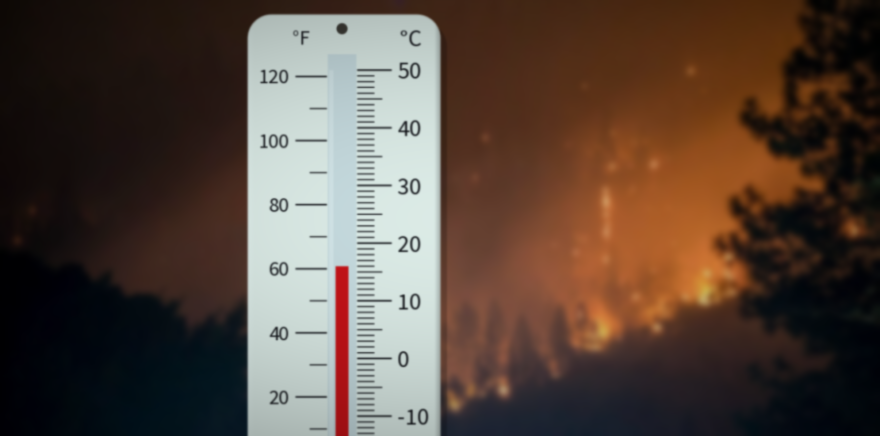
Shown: 16 °C
